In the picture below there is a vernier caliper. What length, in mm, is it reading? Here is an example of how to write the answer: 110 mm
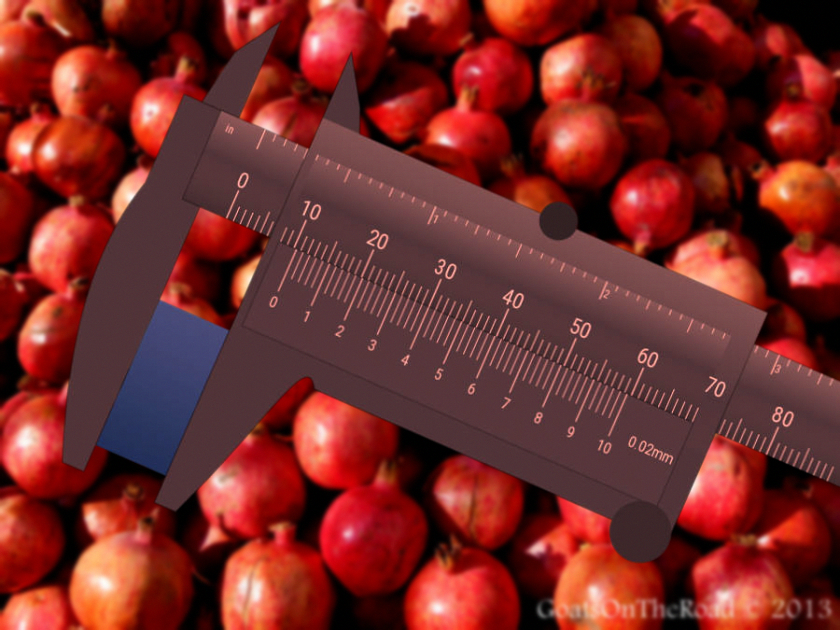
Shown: 10.4 mm
